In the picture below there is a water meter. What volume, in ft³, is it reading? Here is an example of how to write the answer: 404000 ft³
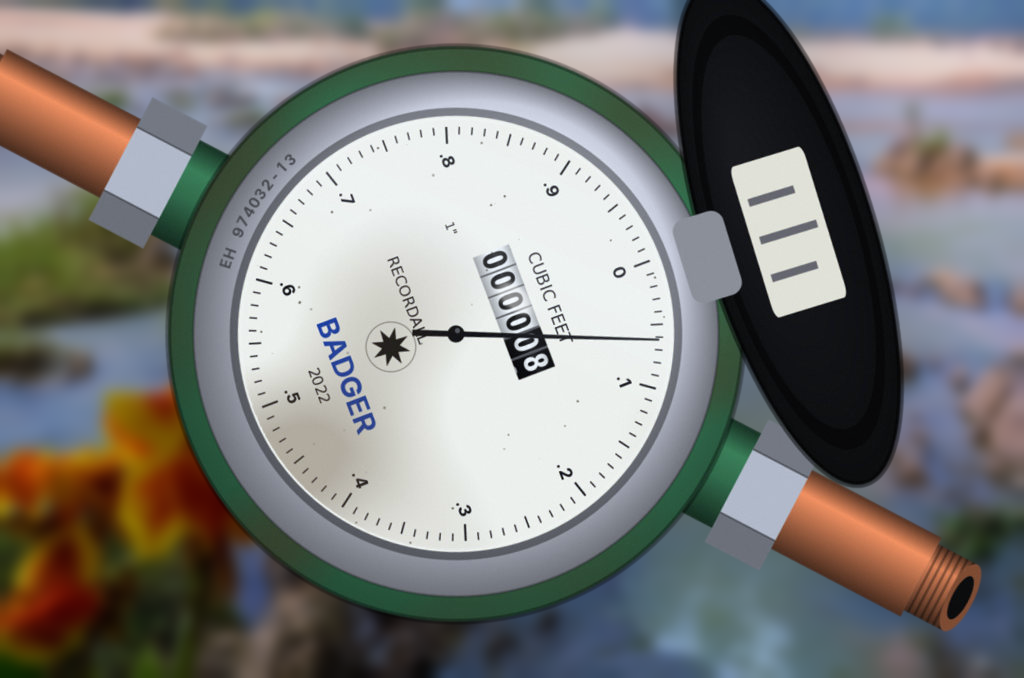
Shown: 8.06 ft³
